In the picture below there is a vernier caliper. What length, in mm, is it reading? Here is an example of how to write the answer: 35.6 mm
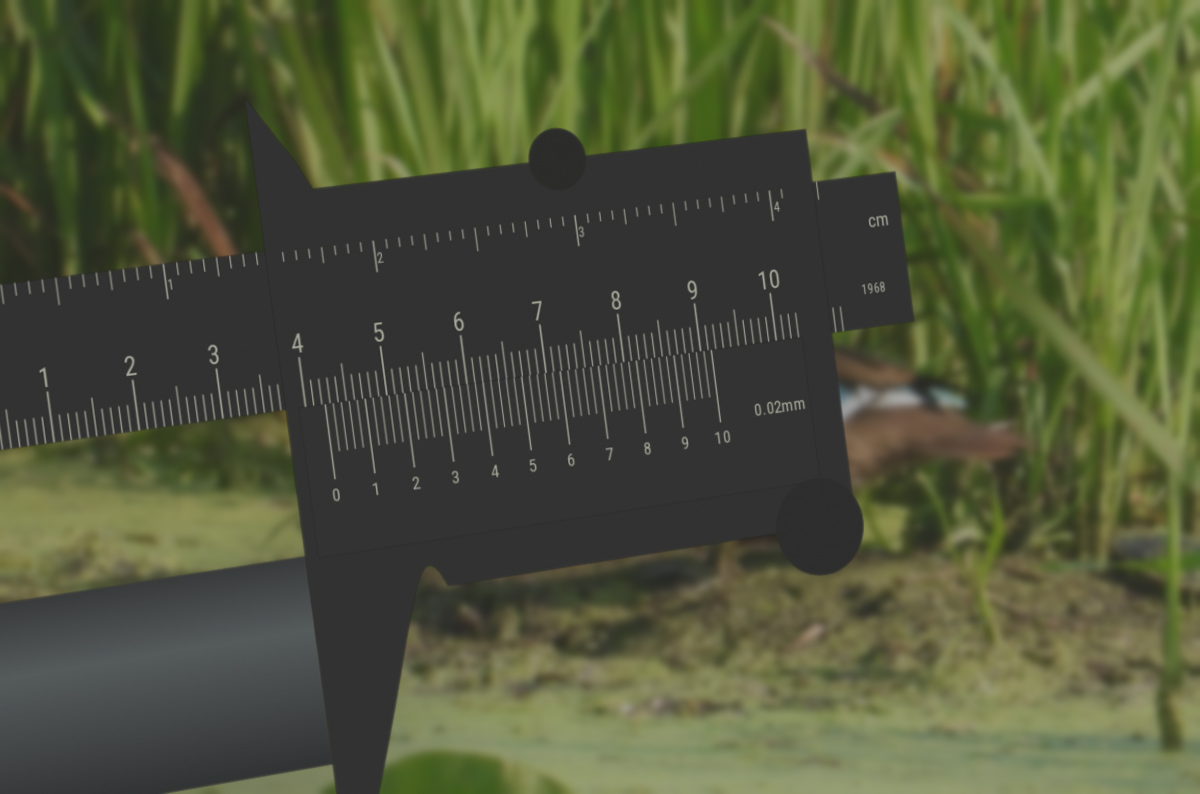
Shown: 42.4 mm
